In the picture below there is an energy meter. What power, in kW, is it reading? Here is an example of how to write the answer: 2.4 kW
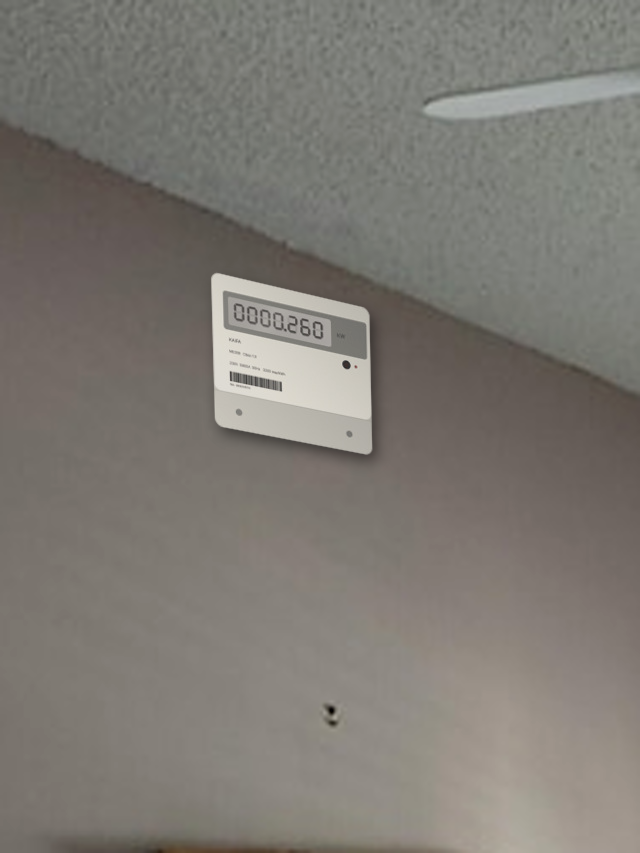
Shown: 0.260 kW
